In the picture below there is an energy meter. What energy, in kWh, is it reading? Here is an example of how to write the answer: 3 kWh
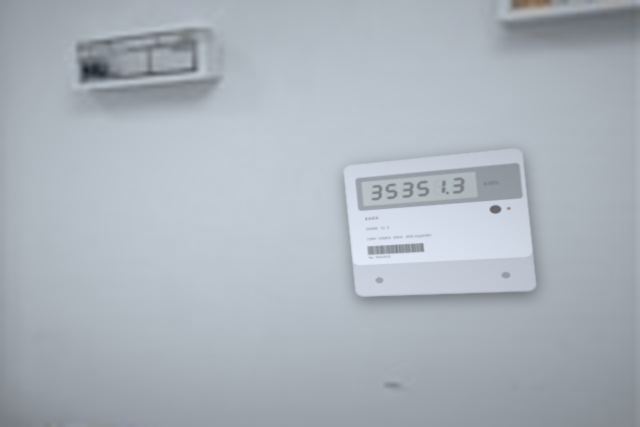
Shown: 35351.3 kWh
